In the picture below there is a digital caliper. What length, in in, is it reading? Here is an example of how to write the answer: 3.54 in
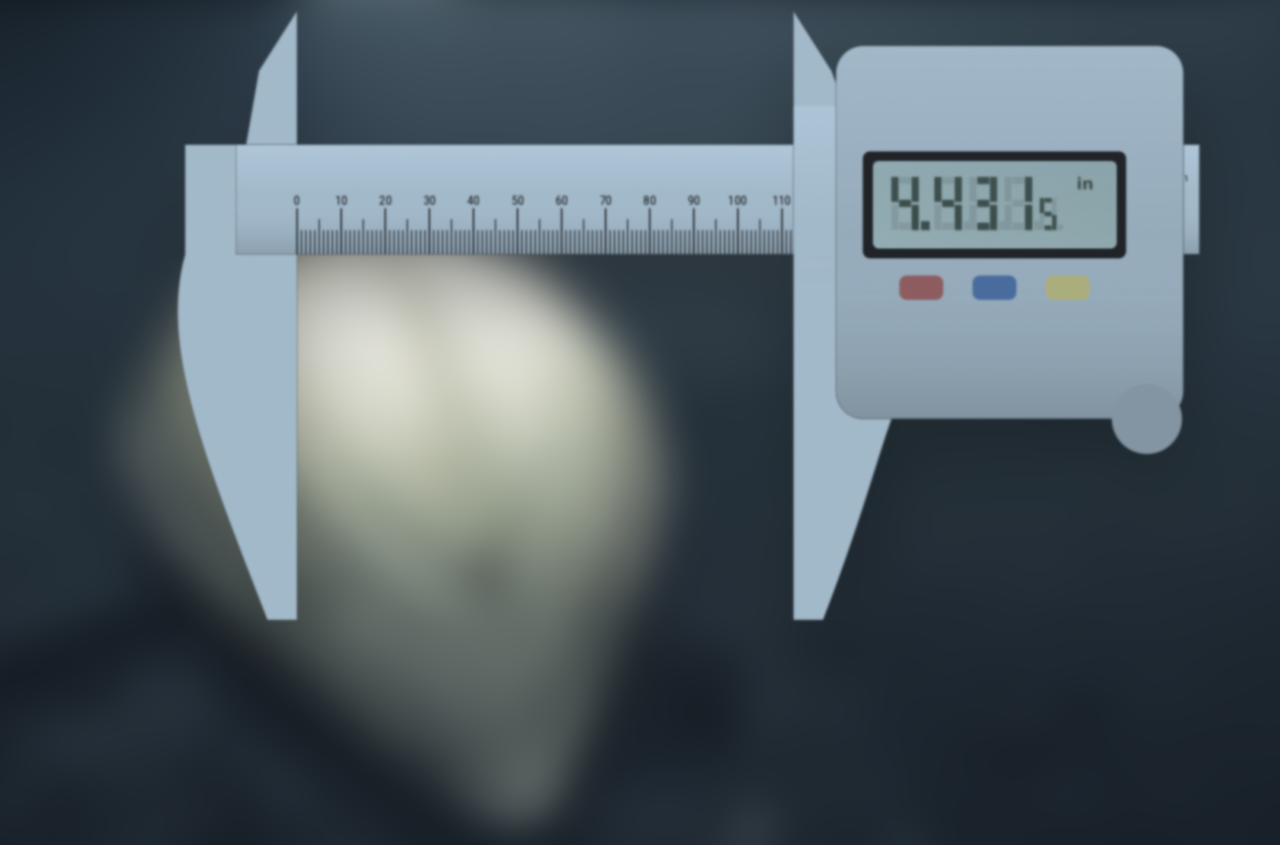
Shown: 4.4315 in
